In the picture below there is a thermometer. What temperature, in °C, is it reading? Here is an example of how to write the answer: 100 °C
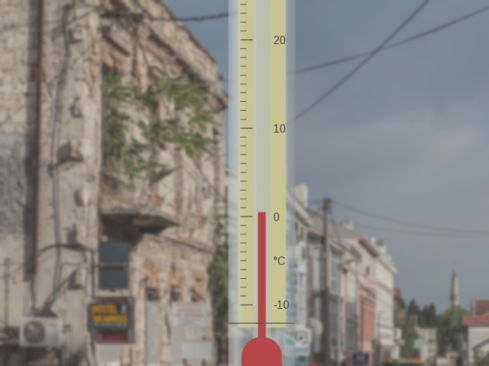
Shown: 0.5 °C
